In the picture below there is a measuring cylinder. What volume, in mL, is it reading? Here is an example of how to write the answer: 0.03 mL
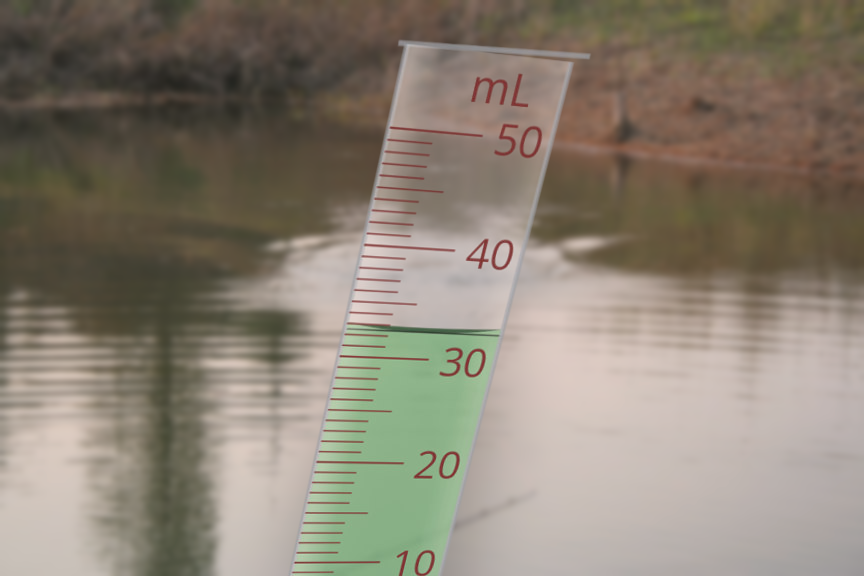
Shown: 32.5 mL
